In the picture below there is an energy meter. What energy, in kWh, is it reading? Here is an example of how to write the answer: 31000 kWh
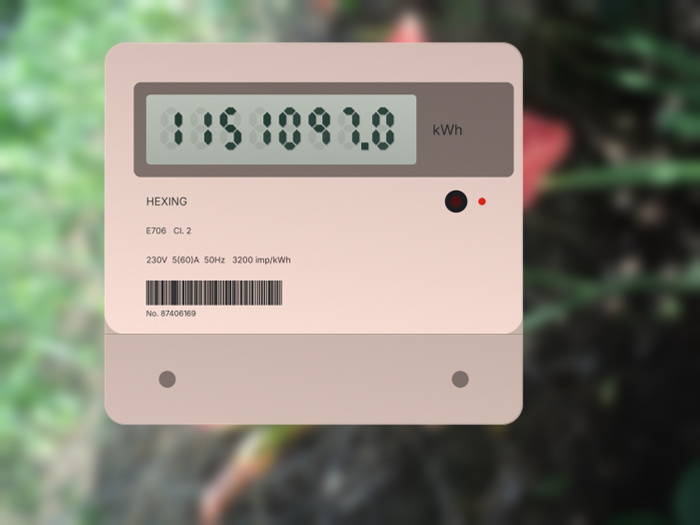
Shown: 1151097.0 kWh
